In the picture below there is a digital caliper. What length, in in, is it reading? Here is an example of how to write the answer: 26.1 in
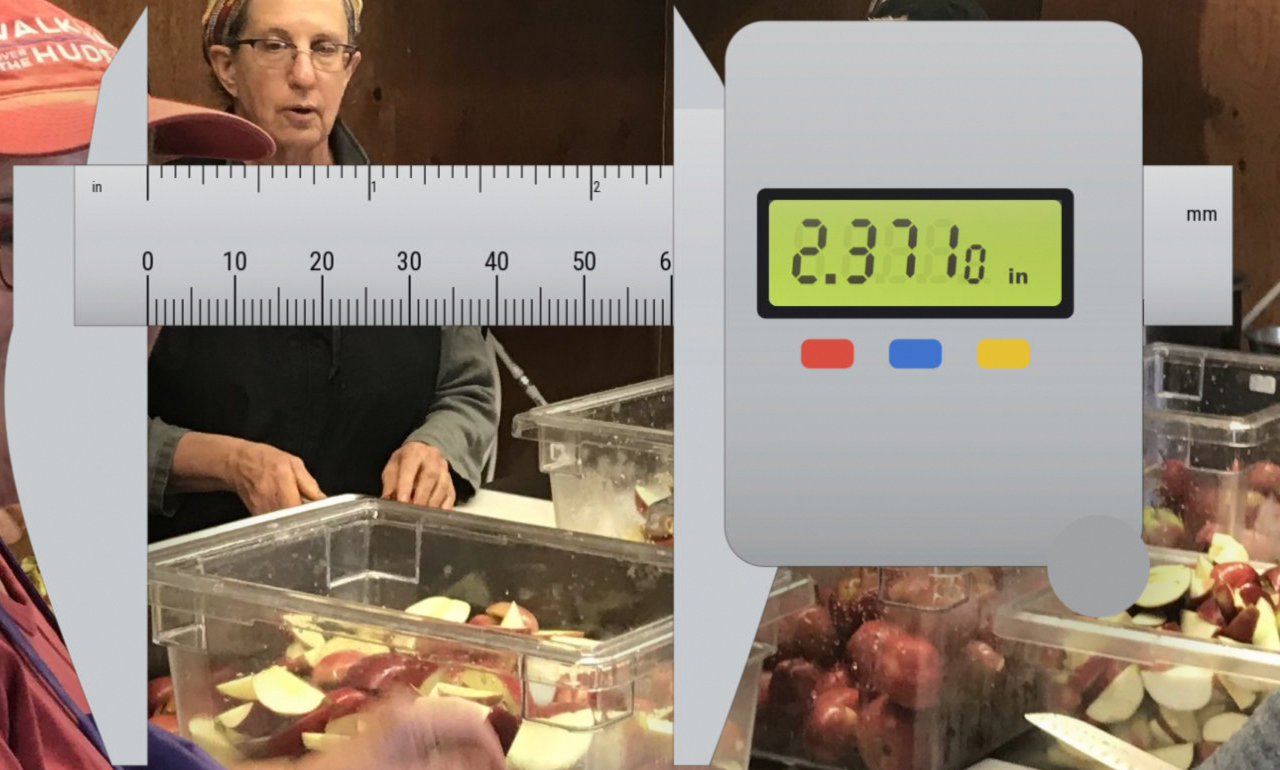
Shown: 2.3710 in
